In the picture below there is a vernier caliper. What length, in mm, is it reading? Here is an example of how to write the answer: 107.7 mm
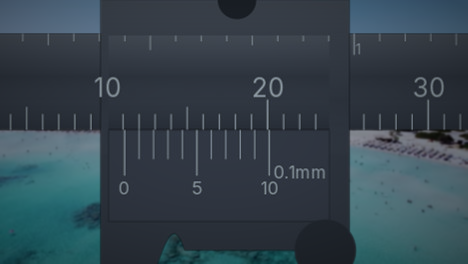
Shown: 11.1 mm
